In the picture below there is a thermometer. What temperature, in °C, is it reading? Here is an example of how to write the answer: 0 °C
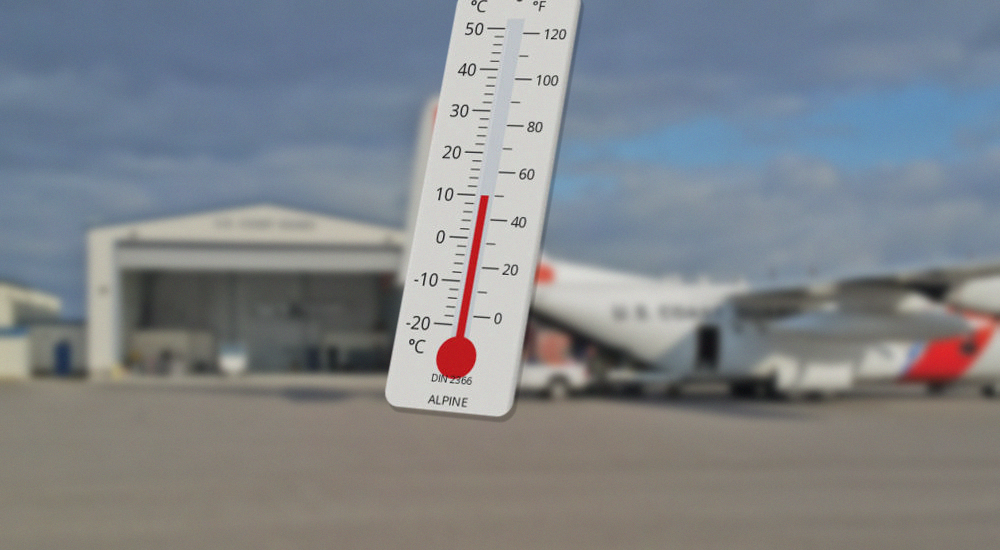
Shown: 10 °C
